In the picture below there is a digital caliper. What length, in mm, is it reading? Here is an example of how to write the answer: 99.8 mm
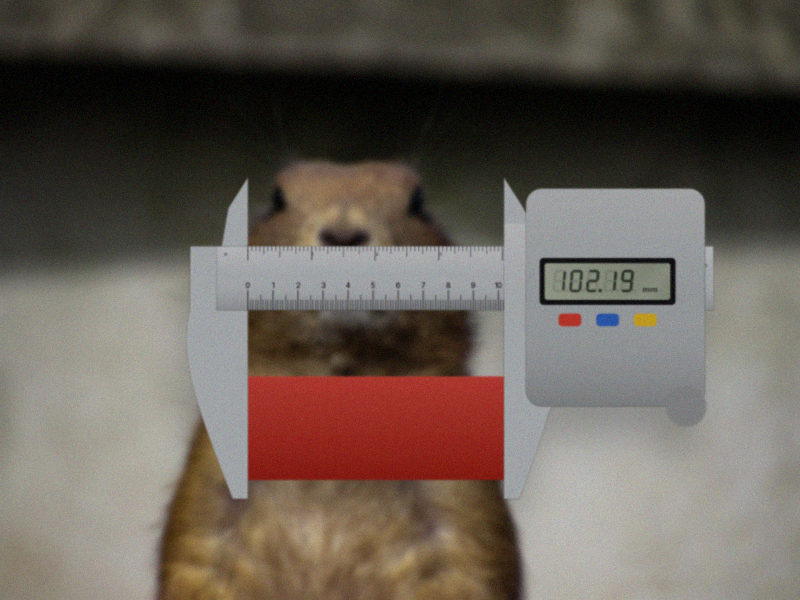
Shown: 102.19 mm
